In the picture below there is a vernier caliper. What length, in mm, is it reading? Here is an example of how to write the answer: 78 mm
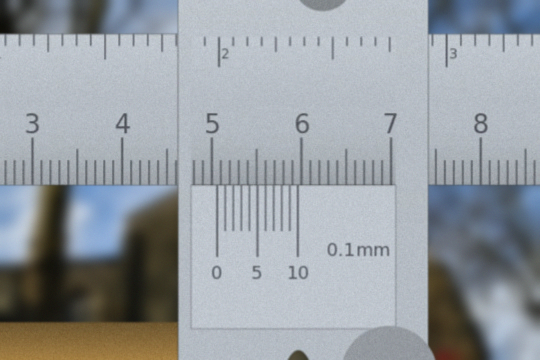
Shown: 50.6 mm
